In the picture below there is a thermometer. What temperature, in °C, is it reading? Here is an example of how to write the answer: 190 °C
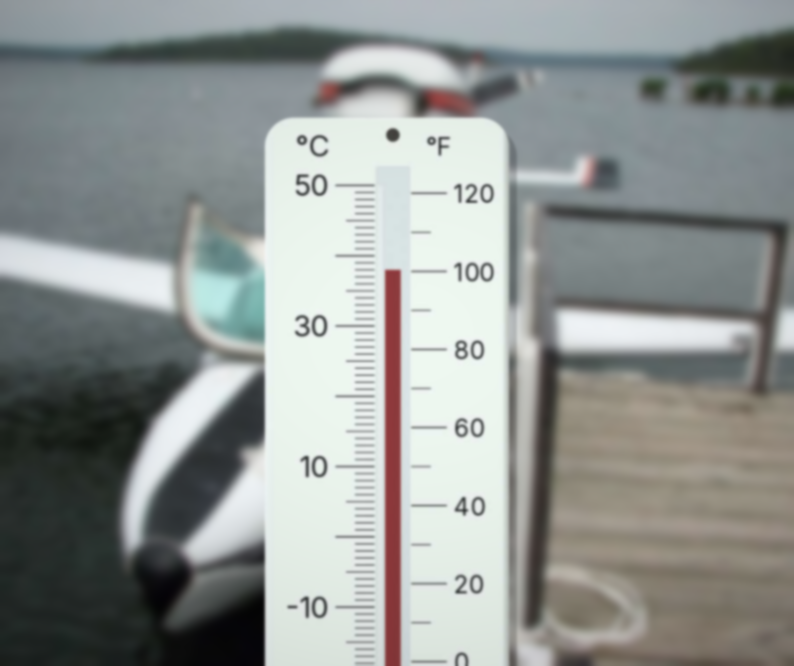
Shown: 38 °C
